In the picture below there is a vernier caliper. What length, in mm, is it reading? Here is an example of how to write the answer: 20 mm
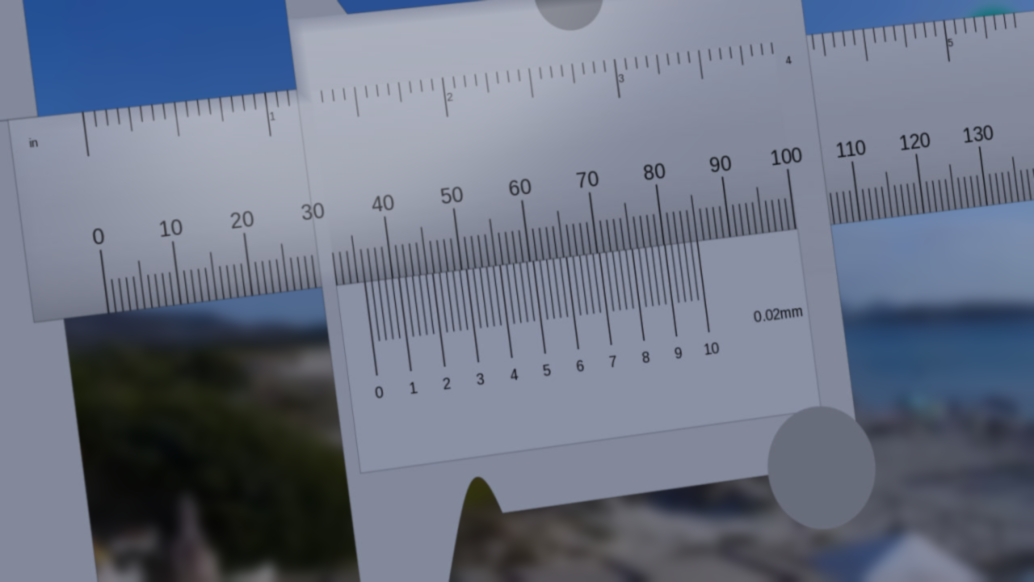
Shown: 36.0 mm
